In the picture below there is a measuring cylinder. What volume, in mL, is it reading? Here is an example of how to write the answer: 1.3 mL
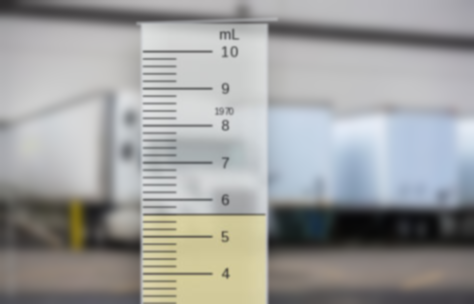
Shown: 5.6 mL
